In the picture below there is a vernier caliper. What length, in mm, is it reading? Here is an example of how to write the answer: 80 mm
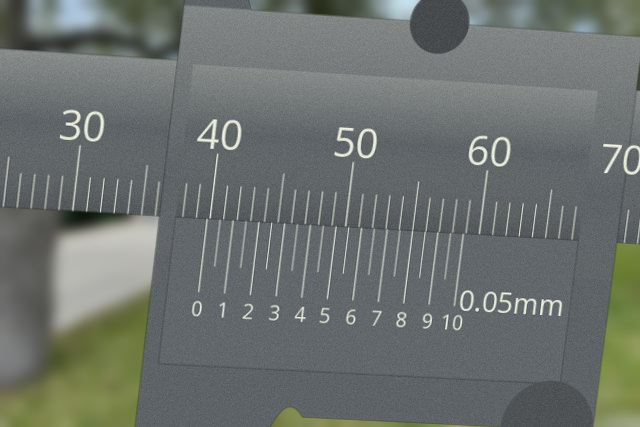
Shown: 39.8 mm
